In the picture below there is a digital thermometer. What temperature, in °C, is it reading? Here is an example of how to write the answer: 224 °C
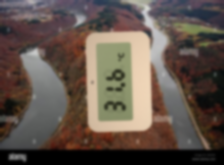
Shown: 31.6 °C
